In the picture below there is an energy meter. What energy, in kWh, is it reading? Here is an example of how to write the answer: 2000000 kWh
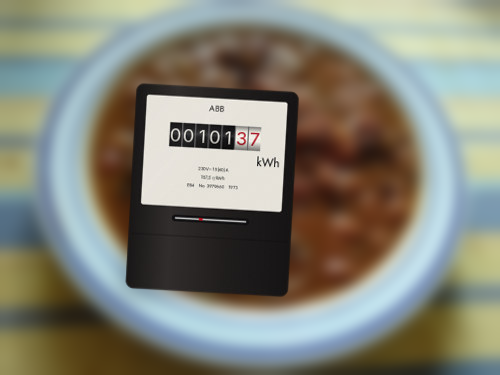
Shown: 101.37 kWh
